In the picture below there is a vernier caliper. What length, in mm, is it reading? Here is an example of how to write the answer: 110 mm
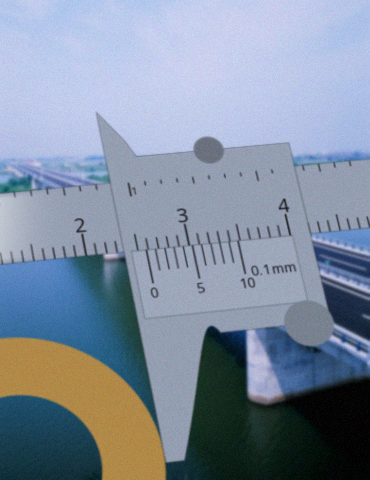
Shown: 25.8 mm
